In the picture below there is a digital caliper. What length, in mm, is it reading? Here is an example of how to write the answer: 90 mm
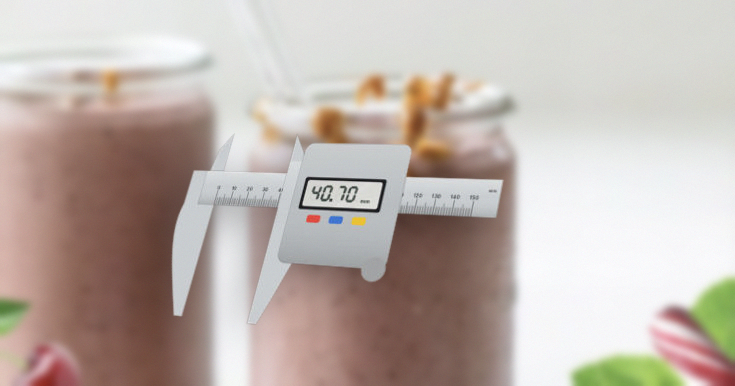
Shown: 40.70 mm
